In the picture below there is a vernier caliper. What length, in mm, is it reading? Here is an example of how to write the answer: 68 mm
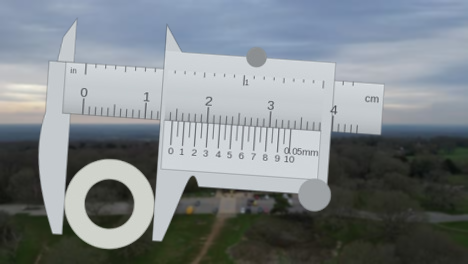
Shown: 14.4 mm
